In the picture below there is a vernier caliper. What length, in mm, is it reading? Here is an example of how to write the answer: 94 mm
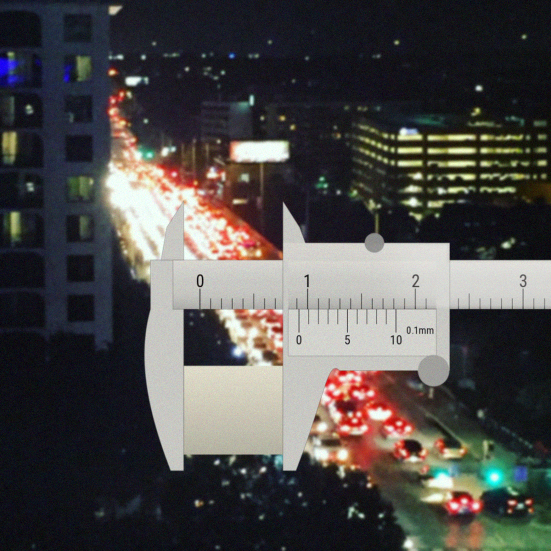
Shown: 9.2 mm
